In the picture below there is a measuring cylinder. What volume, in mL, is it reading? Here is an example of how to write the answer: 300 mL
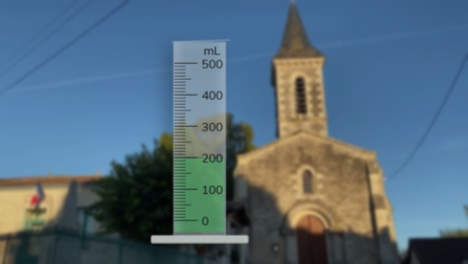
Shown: 200 mL
